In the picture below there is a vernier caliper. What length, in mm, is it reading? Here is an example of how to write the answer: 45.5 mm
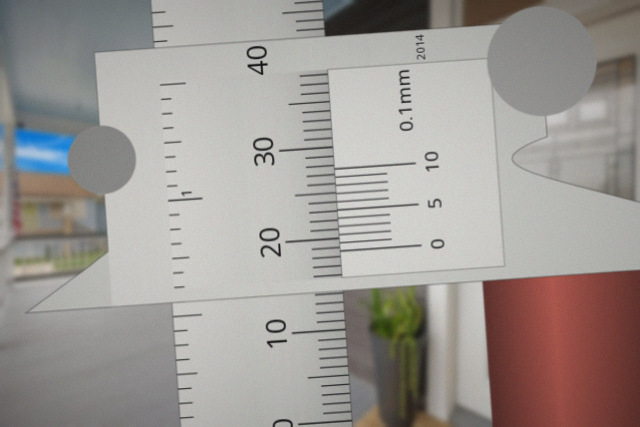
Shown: 18.6 mm
